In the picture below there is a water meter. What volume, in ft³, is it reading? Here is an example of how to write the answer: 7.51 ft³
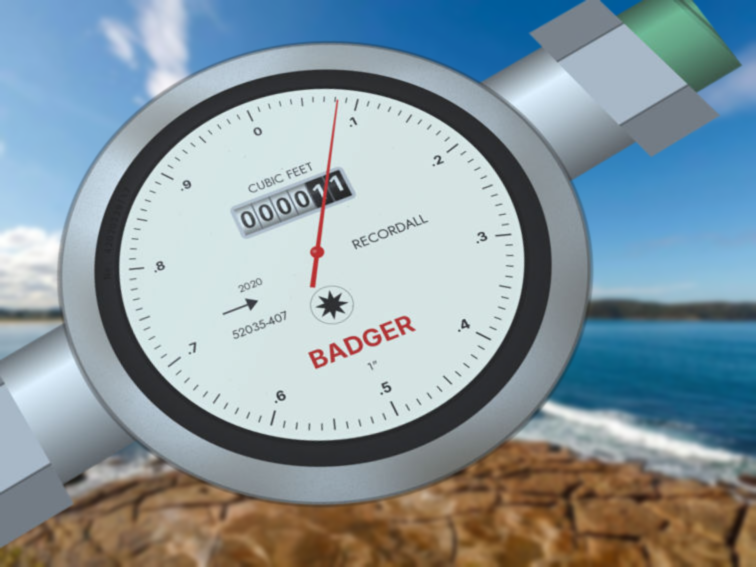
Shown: 11.08 ft³
